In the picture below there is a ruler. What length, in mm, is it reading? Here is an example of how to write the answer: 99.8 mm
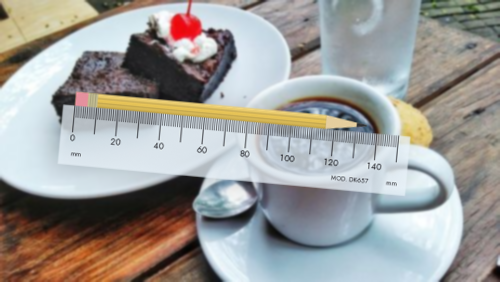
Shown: 135 mm
